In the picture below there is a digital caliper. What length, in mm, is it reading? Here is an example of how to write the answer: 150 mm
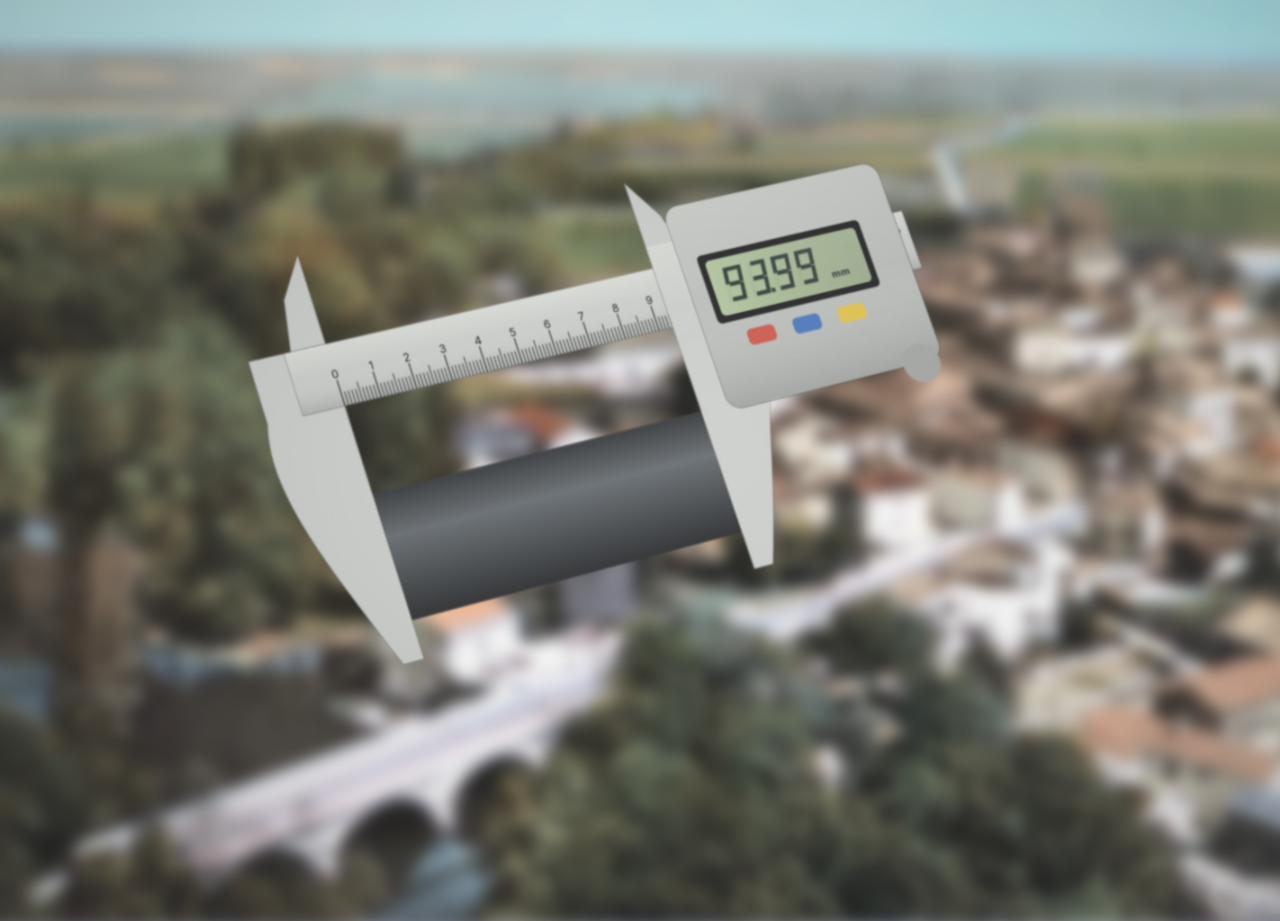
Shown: 93.99 mm
